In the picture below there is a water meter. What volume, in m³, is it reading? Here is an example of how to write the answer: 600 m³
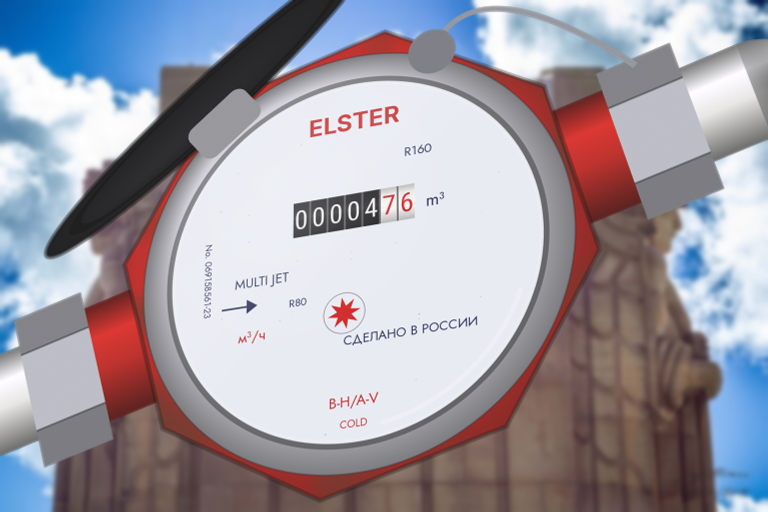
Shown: 4.76 m³
